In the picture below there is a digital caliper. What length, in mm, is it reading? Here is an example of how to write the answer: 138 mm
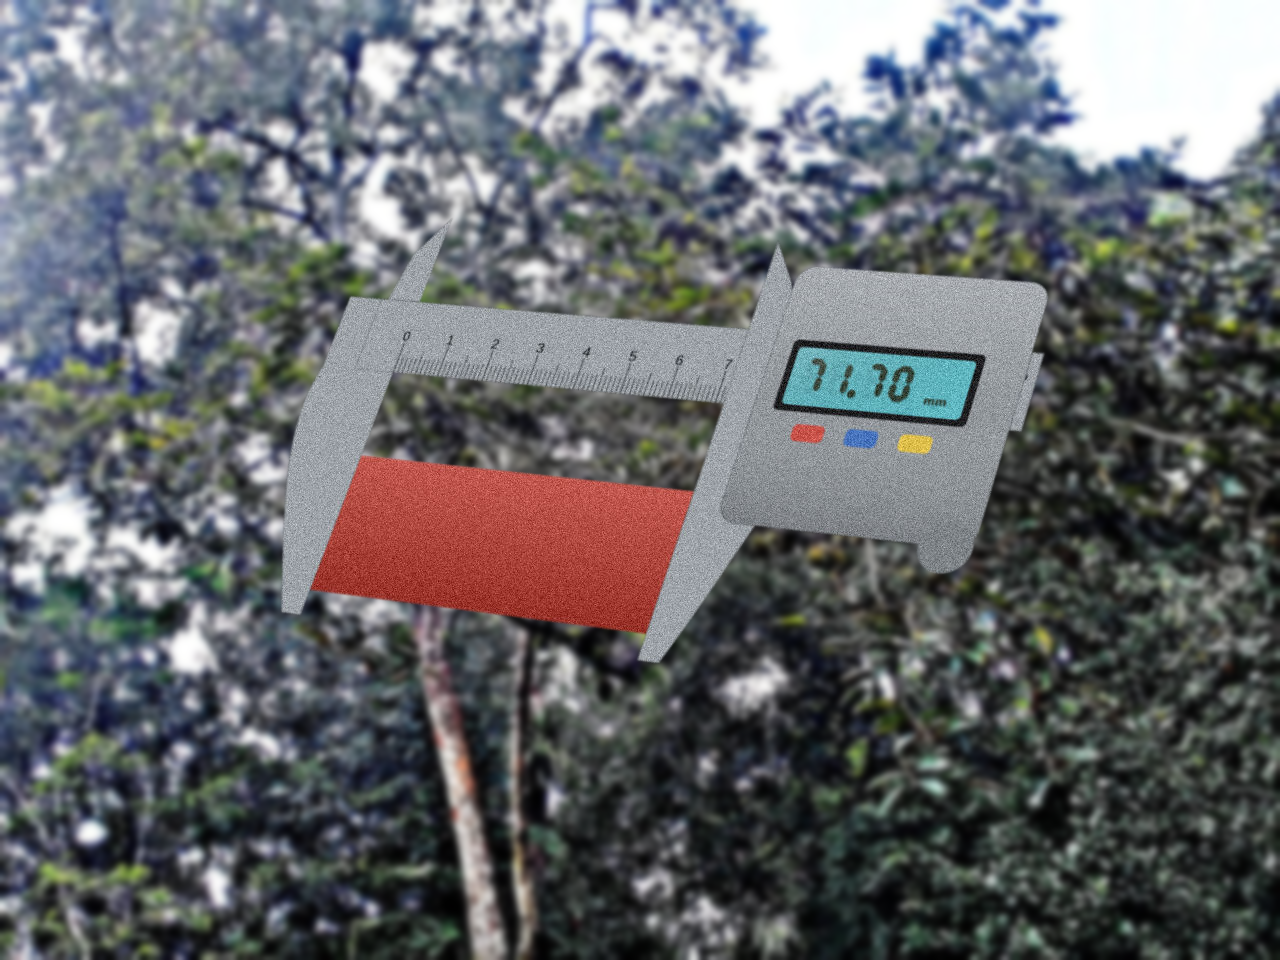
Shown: 71.70 mm
